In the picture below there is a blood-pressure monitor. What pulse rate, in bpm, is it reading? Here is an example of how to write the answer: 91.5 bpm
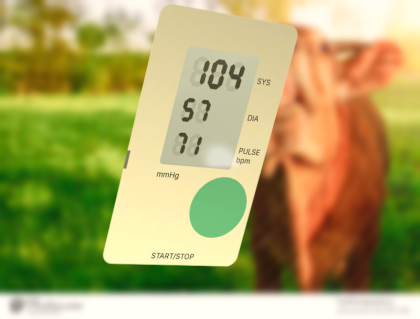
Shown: 71 bpm
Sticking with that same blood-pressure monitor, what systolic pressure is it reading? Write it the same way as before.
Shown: 104 mmHg
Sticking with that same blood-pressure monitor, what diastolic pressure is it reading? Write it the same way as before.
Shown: 57 mmHg
